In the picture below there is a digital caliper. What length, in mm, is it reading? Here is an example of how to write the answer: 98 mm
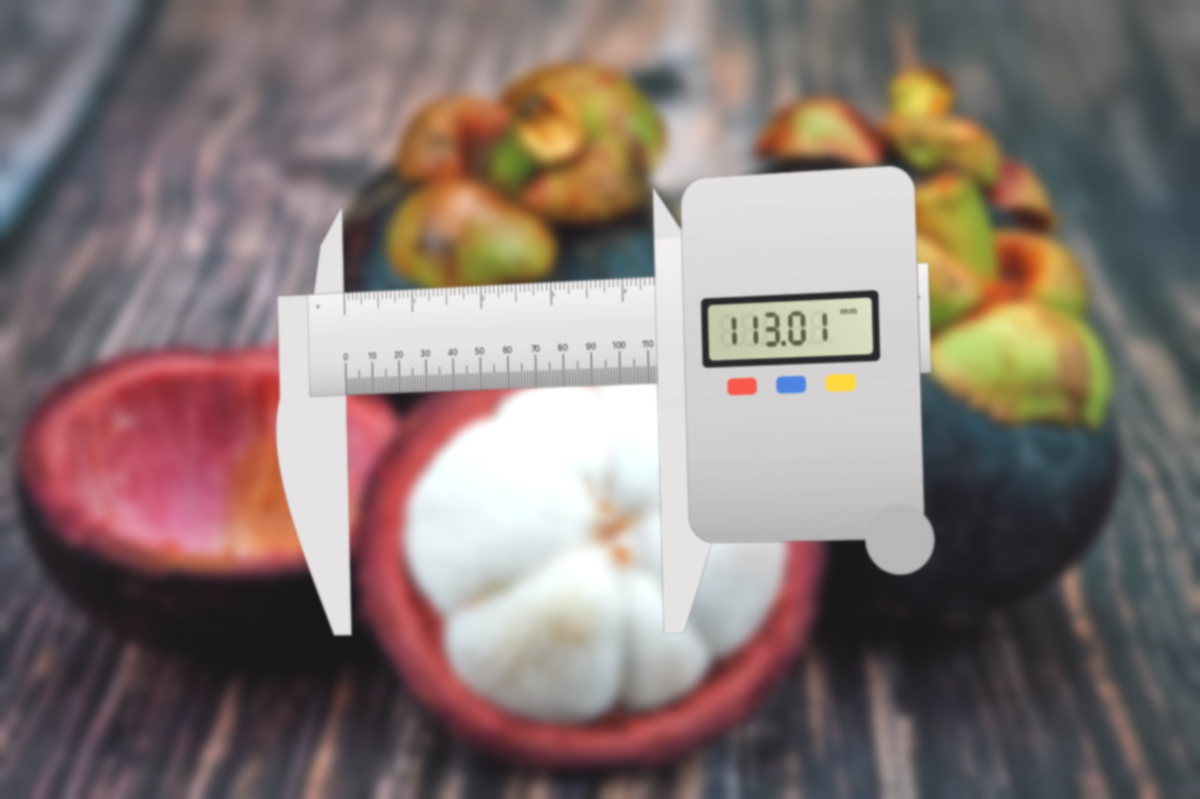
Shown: 113.01 mm
